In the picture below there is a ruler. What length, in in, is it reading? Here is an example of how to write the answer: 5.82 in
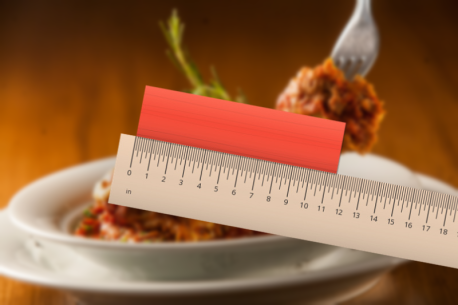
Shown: 11.5 in
